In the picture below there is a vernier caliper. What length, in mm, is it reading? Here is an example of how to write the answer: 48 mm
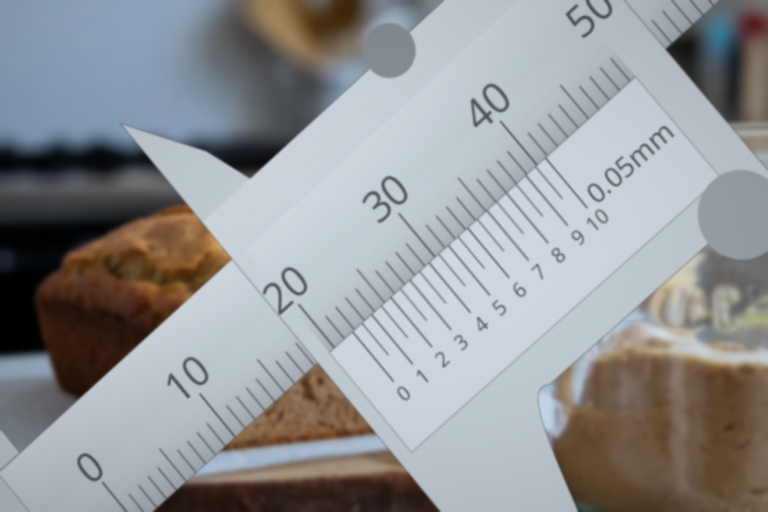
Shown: 21.8 mm
